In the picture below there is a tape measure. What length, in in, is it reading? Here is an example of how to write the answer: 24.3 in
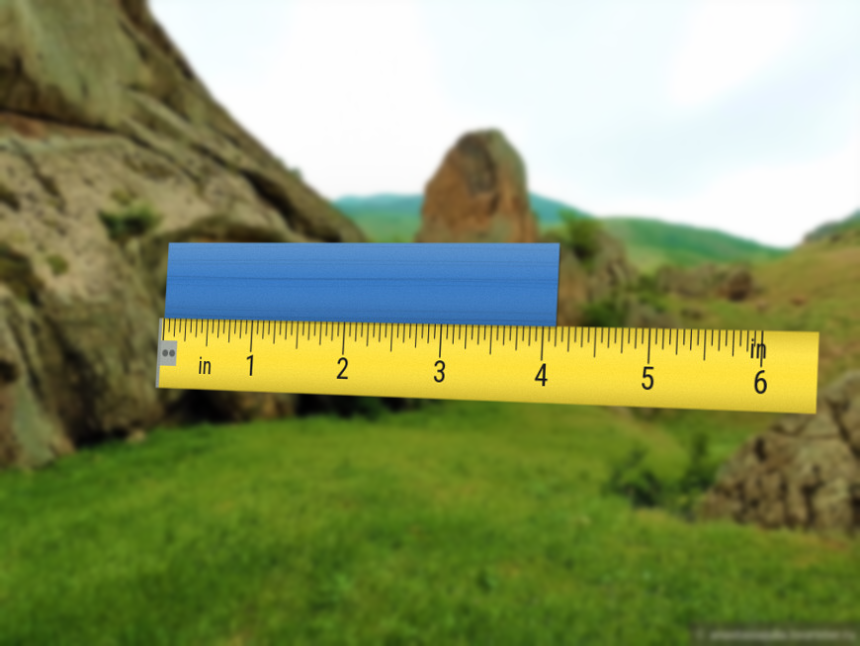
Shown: 4.125 in
